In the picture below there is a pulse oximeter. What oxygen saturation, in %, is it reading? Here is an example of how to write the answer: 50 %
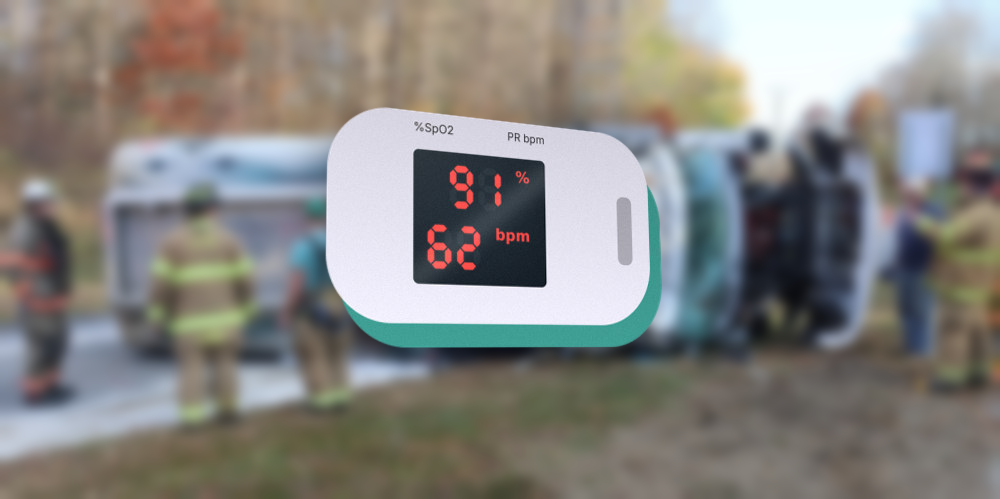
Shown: 91 %
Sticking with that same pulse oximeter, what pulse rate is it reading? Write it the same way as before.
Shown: 62 bpm
